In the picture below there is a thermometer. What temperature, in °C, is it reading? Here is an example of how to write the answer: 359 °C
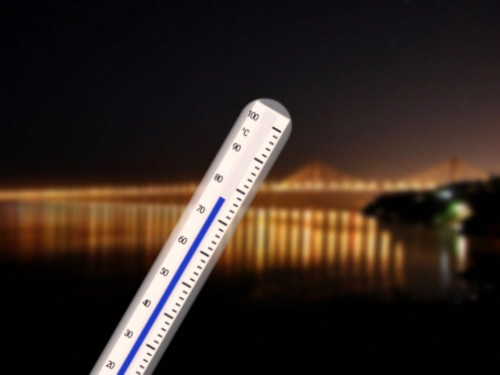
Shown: 76 °C
